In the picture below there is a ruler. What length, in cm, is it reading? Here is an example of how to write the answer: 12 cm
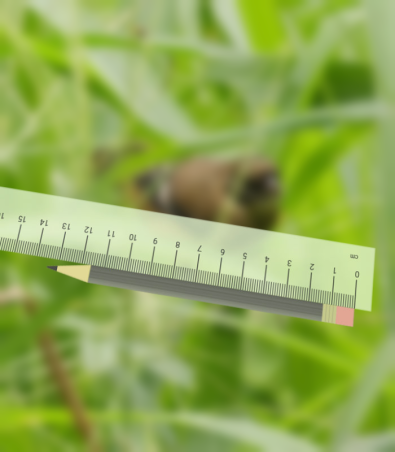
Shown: 13.5 cm
